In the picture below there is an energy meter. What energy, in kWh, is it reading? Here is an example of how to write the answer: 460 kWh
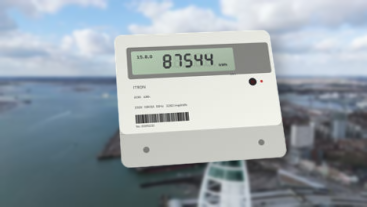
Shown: 87544 kWh
